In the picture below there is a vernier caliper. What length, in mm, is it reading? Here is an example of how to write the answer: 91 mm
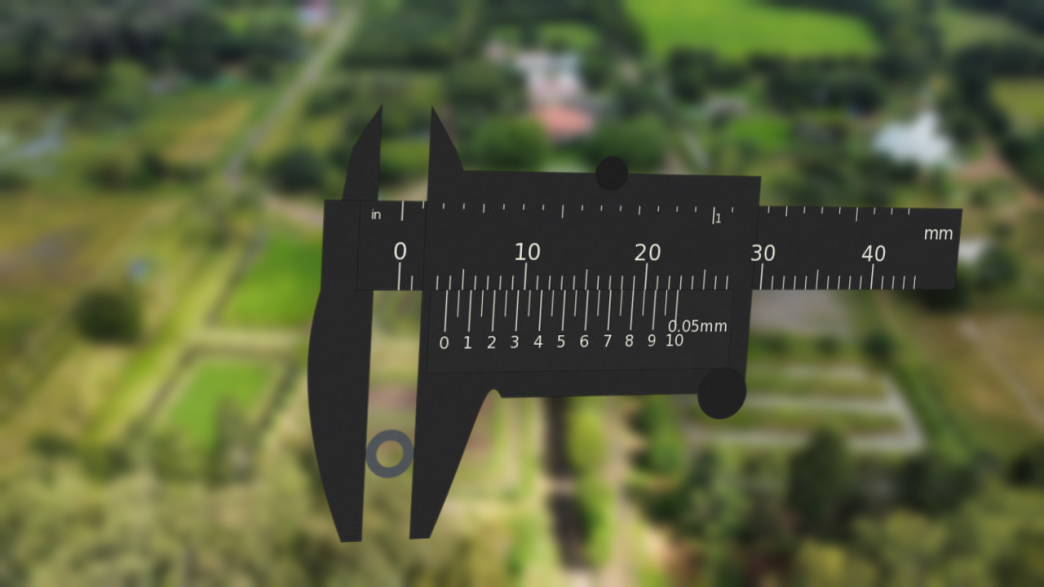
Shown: 3.8 mm
